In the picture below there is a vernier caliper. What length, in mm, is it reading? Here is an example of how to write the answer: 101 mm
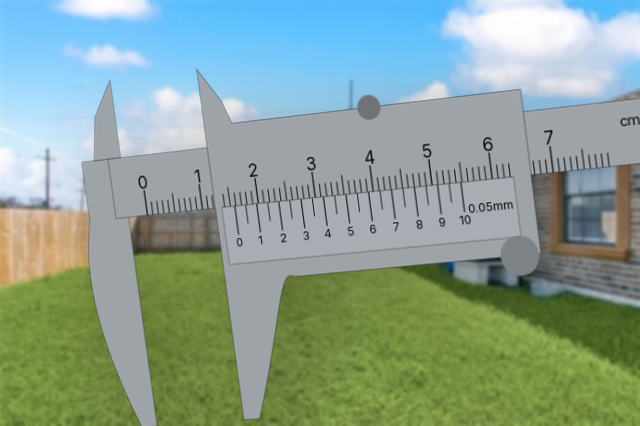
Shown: 15.8 mm
